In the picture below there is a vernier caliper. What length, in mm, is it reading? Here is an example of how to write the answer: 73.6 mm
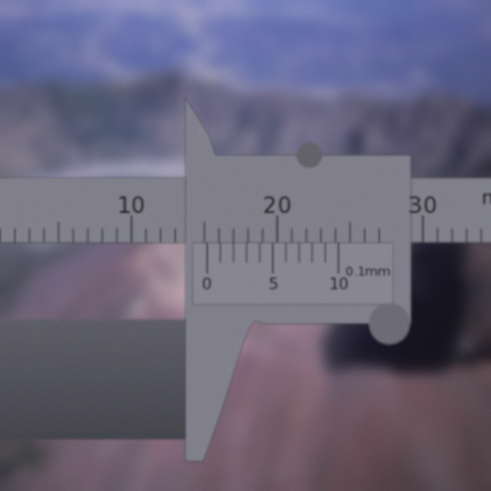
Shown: 15.2 mm
